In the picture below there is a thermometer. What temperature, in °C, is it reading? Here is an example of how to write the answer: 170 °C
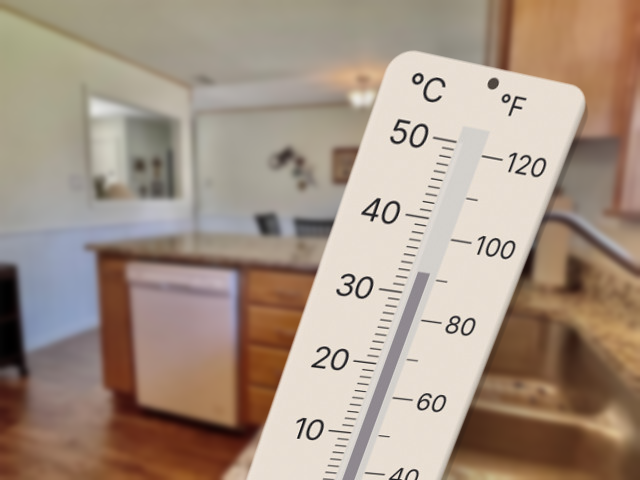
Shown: 33 °C
